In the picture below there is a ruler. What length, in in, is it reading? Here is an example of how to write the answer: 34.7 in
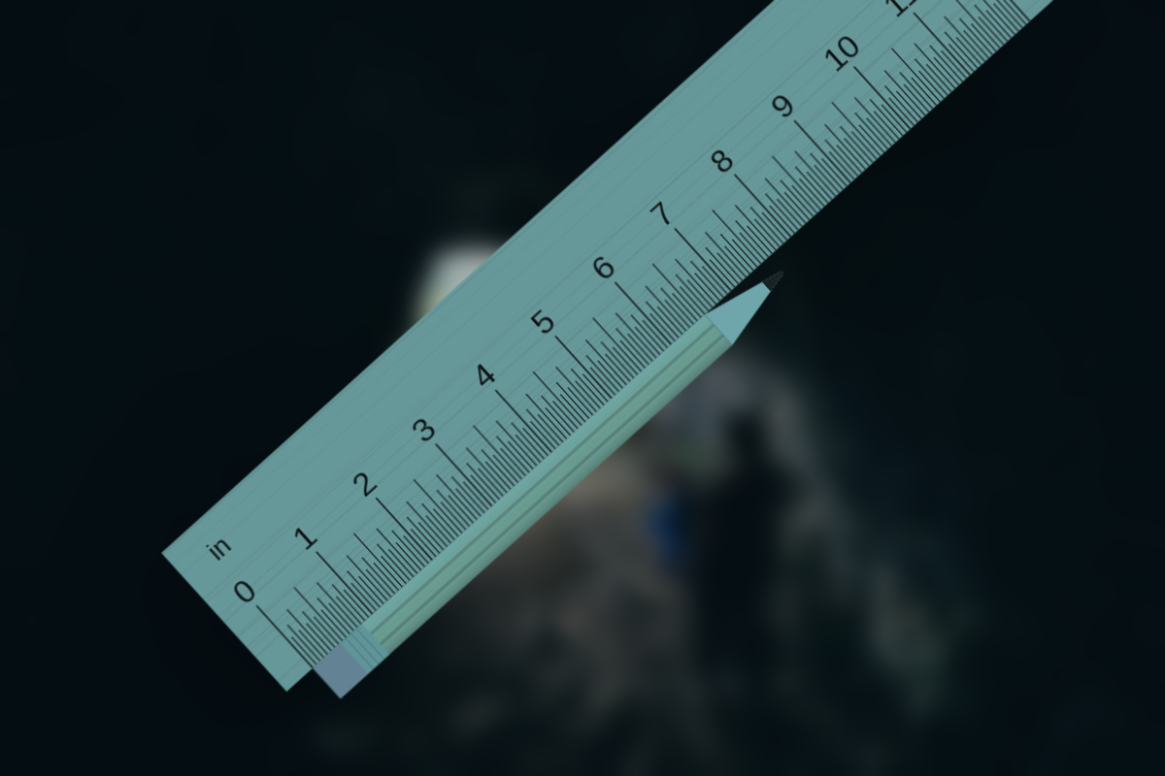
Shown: 7.625 in
